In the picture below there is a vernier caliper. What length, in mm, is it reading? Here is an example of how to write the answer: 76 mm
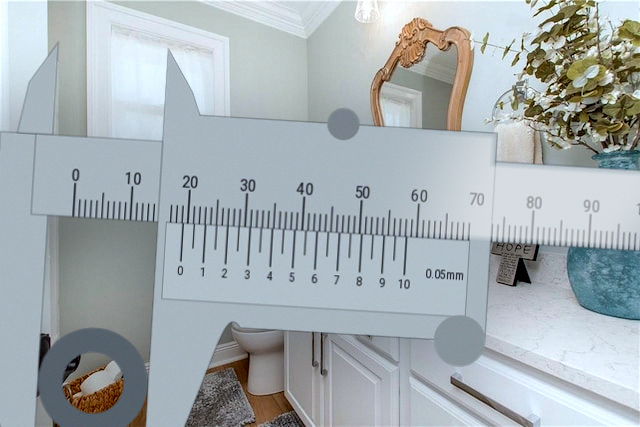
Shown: 19.2 mm
